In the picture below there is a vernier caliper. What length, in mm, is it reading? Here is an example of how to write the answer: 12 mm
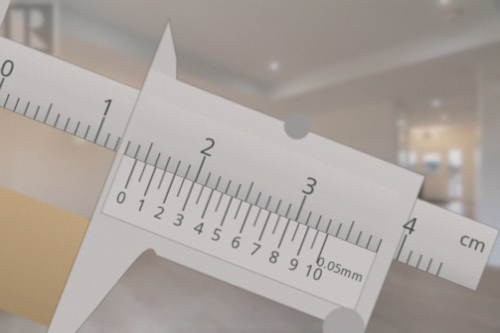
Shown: 14.2 mm
